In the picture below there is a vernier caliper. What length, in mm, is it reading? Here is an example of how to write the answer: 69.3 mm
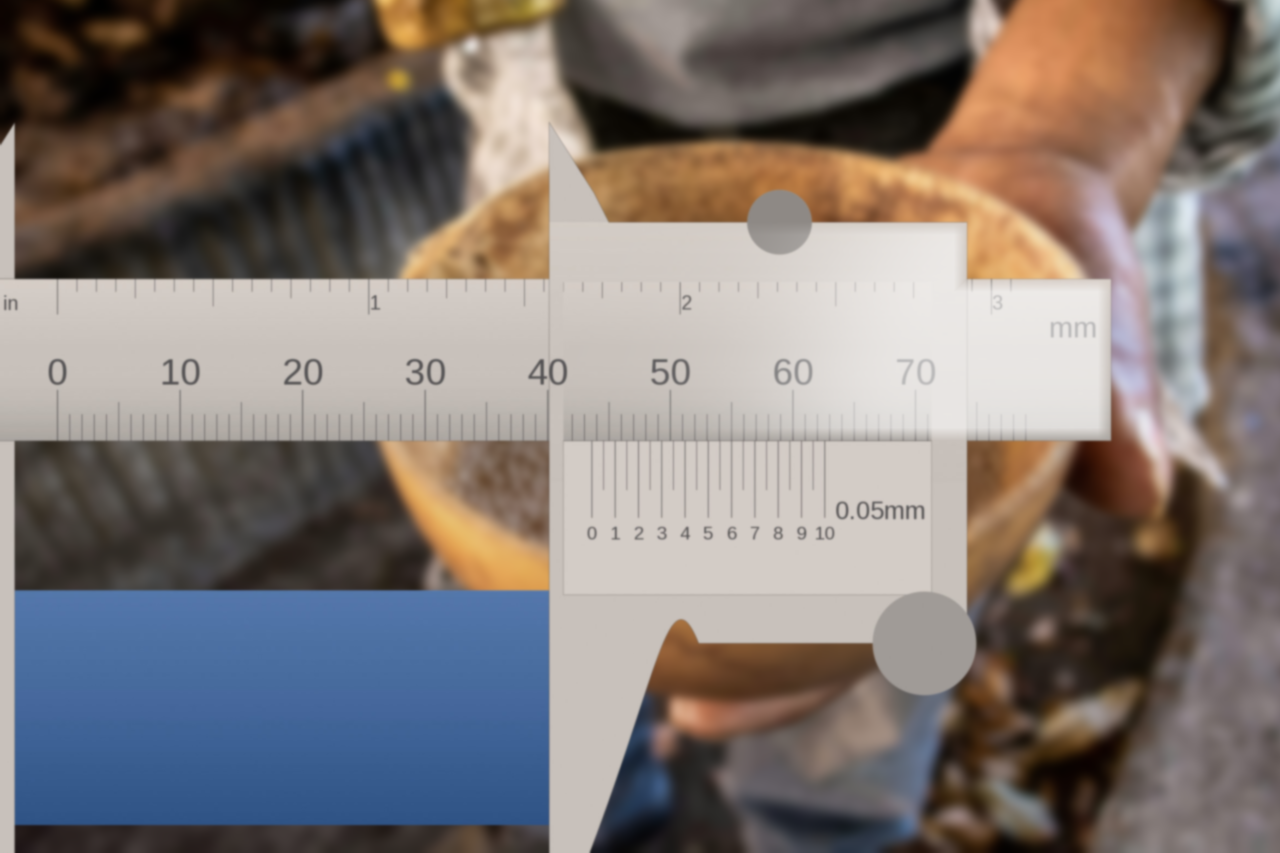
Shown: 43.6 mm
